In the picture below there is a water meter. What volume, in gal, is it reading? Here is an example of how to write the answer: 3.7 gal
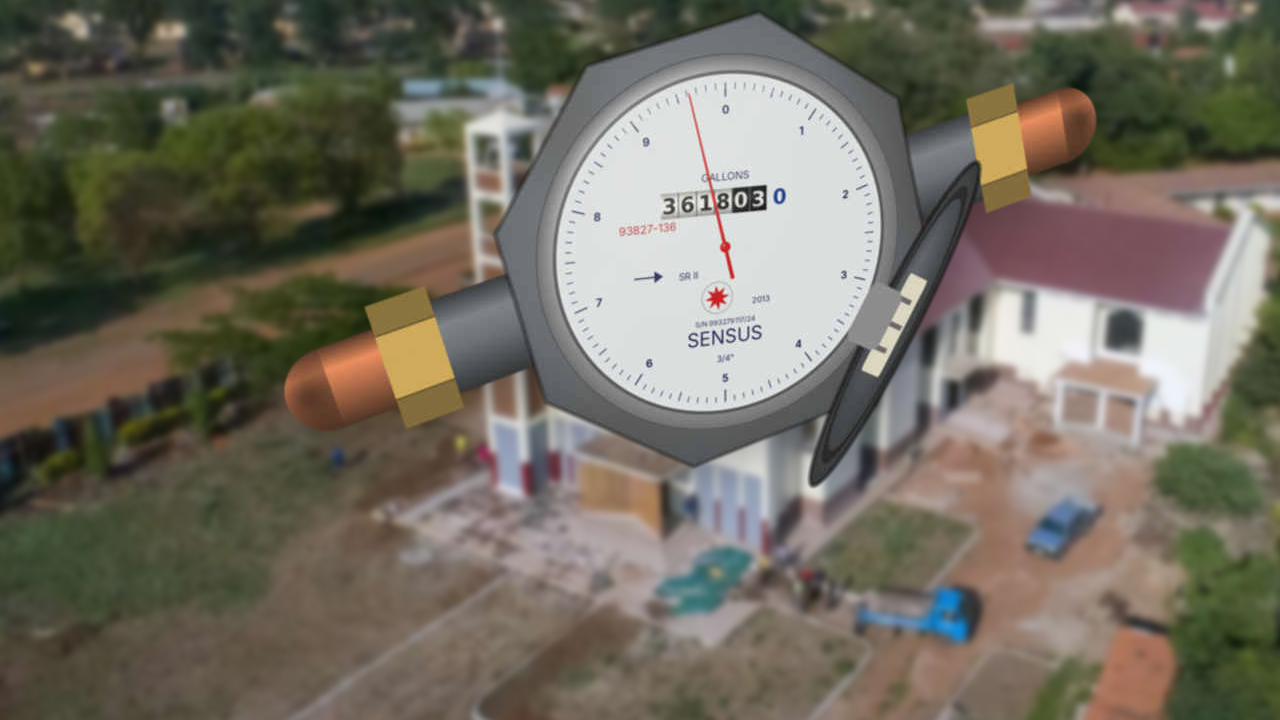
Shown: 3618029.6 gal
